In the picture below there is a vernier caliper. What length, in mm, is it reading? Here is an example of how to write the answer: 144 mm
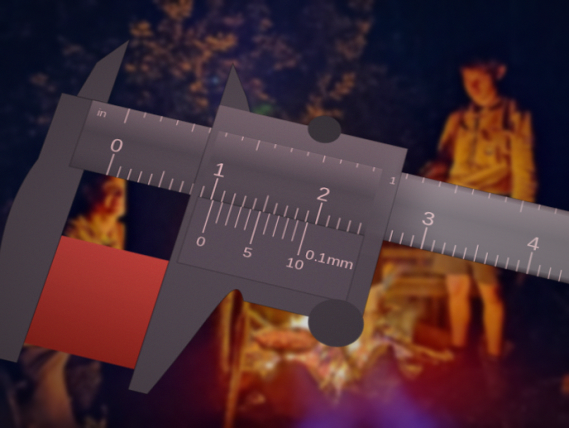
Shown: 10.2 mm
